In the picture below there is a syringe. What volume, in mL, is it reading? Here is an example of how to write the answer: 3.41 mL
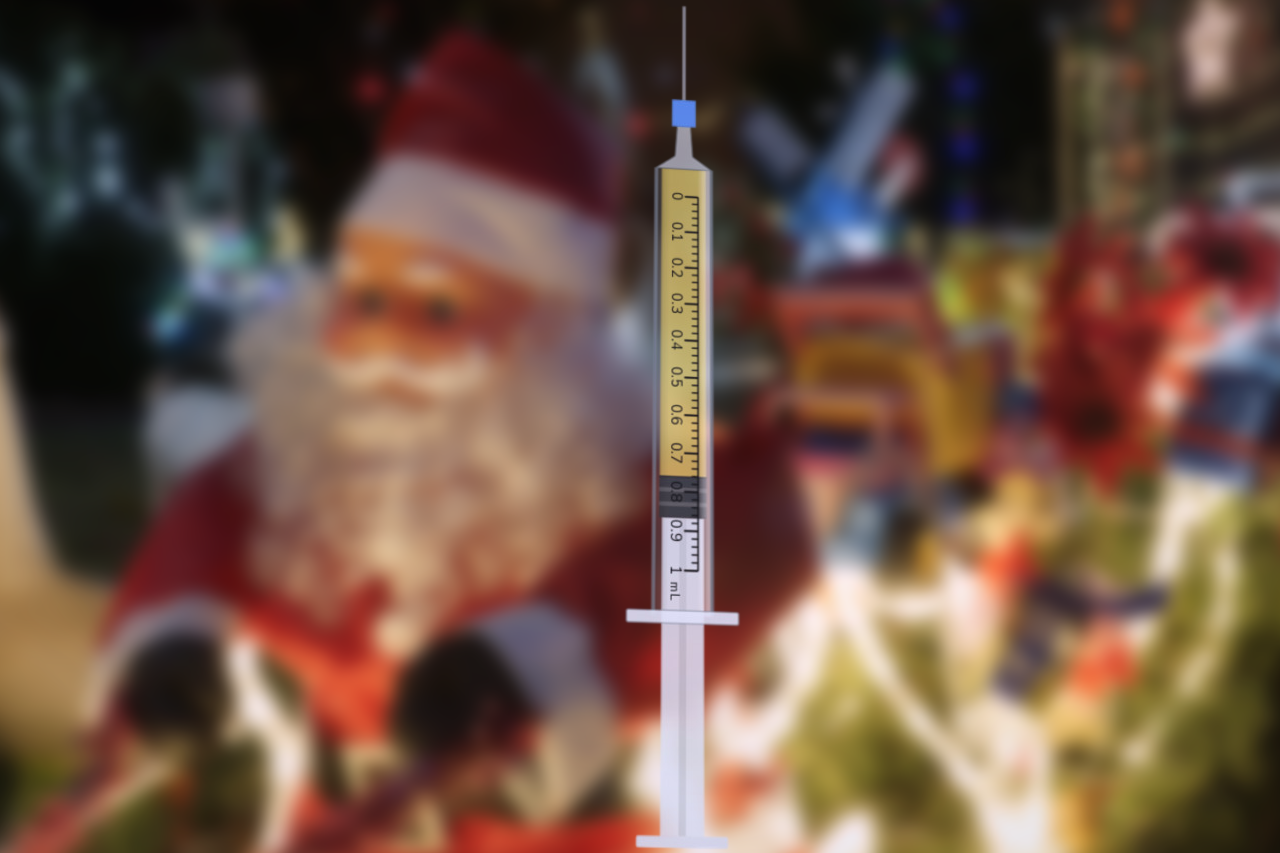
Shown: 0.76 mL
